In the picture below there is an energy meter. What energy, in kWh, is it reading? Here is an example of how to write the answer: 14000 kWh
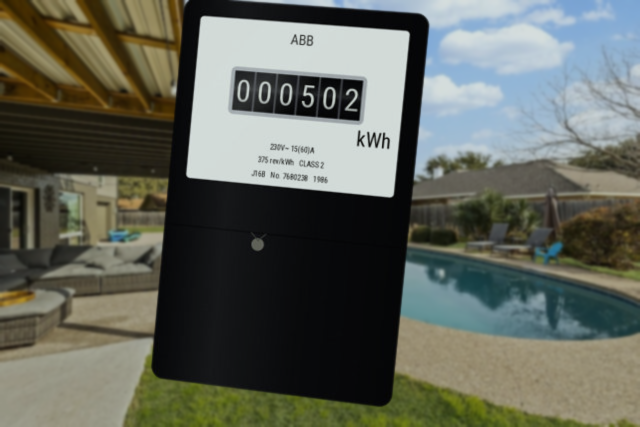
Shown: 502 kWh
